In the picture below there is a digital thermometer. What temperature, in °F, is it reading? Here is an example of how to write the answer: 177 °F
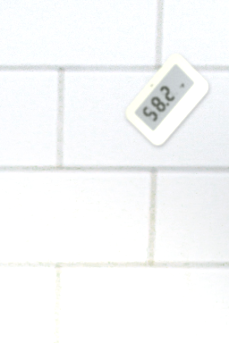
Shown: 58.2 °F
